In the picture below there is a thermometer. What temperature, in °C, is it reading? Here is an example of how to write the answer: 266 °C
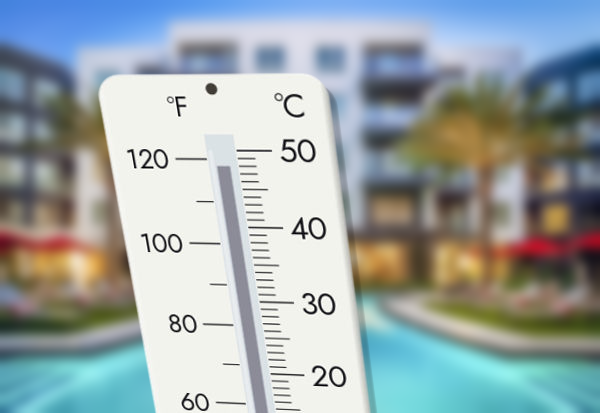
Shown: 48 °C
